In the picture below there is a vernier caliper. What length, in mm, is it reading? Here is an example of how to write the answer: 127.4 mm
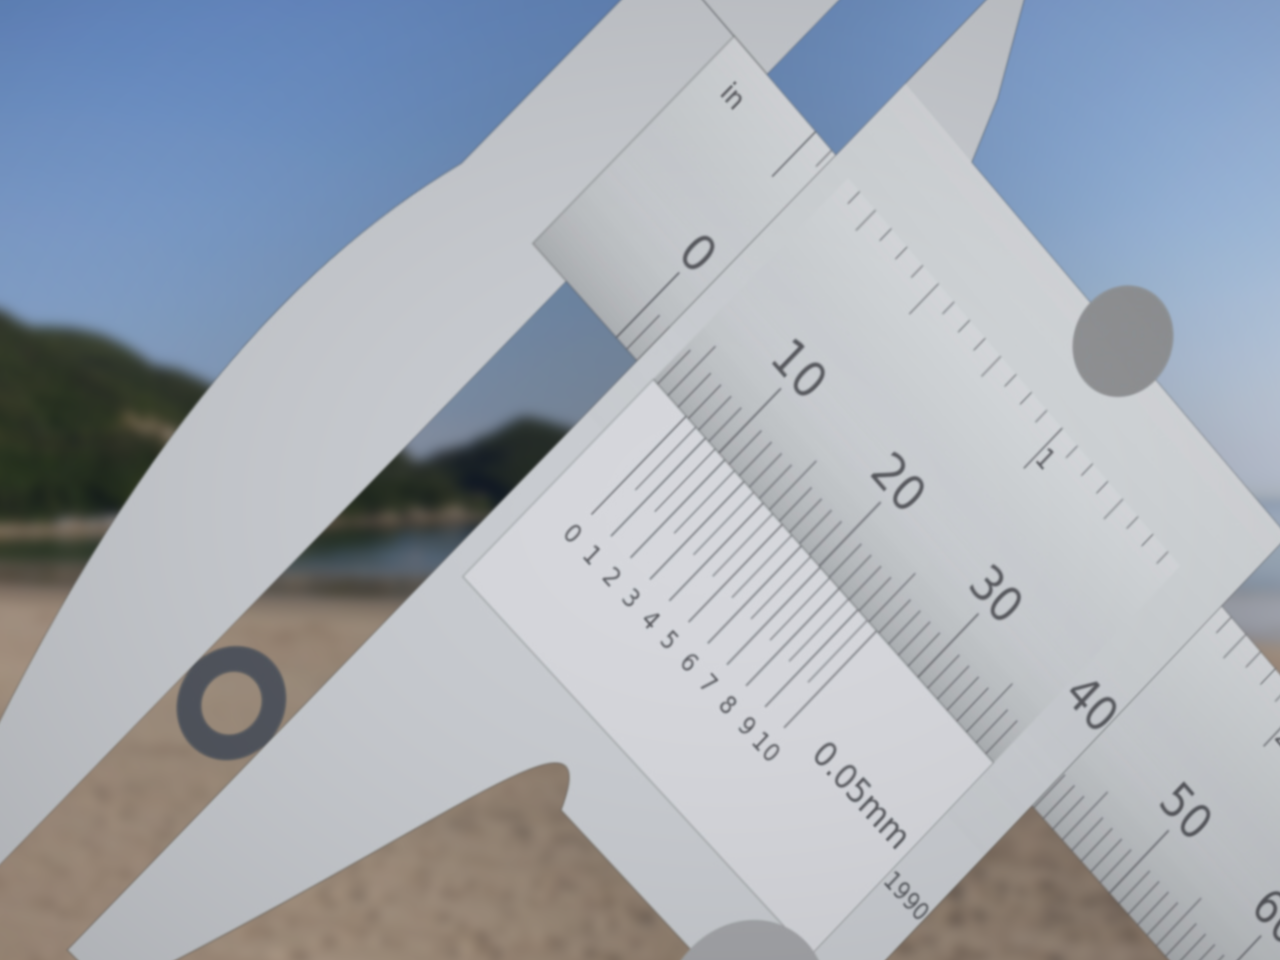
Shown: 6.8 mm
